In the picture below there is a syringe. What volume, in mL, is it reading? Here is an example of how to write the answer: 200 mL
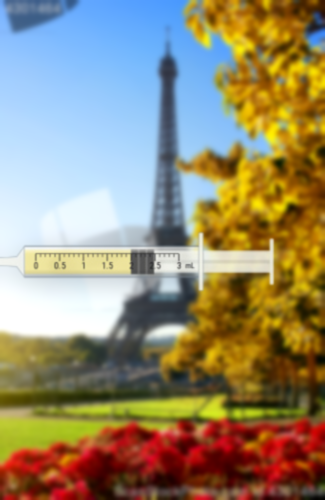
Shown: 2 mL
